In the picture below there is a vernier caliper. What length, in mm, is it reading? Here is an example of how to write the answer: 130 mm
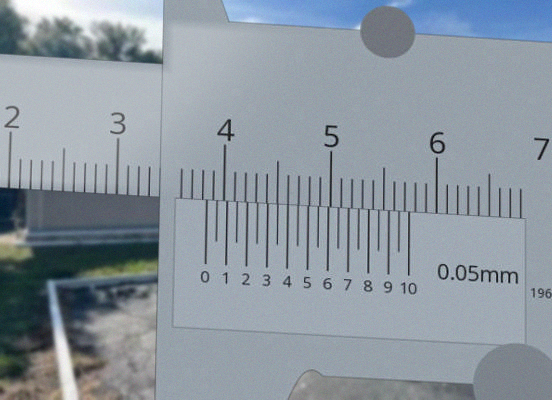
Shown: 38.4 mm
